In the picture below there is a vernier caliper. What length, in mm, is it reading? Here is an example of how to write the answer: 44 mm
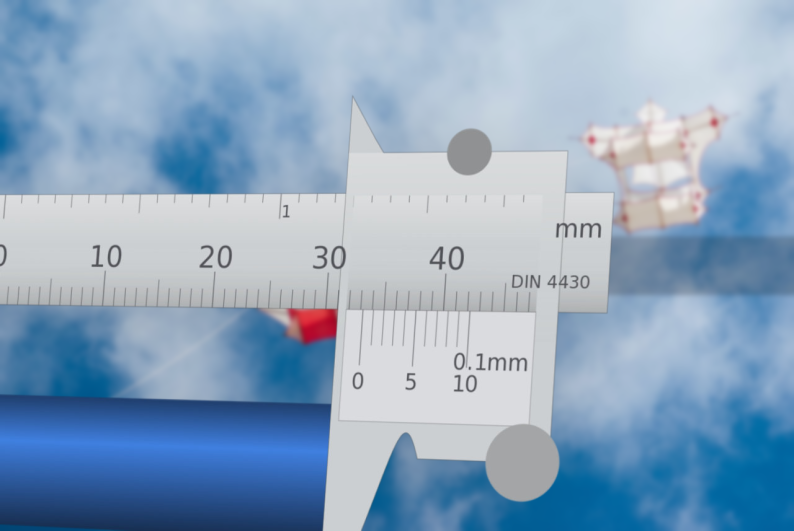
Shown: 33.2 mm
